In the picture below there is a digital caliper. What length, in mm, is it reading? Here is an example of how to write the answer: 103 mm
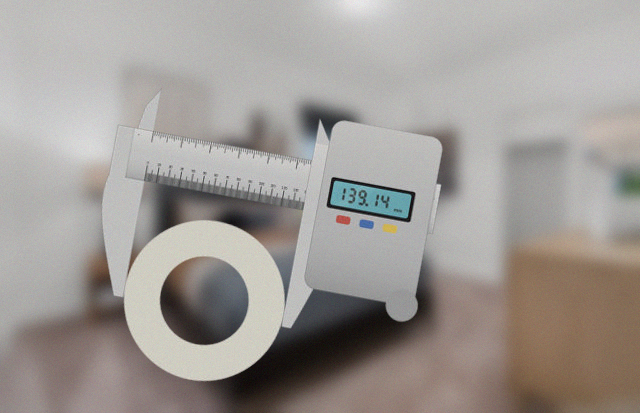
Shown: 139.14 mm
